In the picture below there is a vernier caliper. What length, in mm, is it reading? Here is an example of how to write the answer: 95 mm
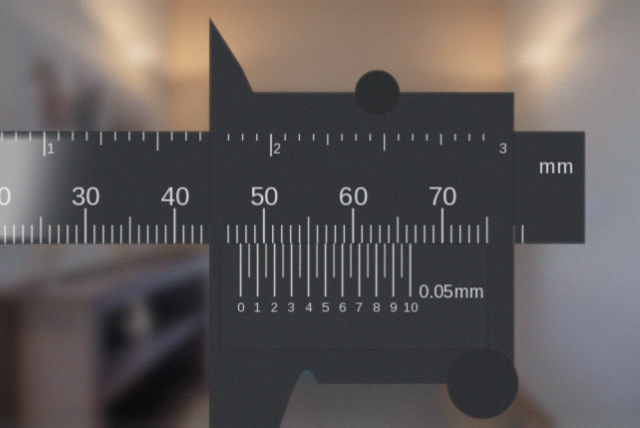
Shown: 47.4 mm
